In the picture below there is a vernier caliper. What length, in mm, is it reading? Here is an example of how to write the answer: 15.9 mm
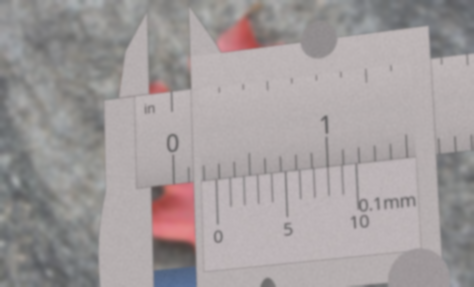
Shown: 2.8 mm
